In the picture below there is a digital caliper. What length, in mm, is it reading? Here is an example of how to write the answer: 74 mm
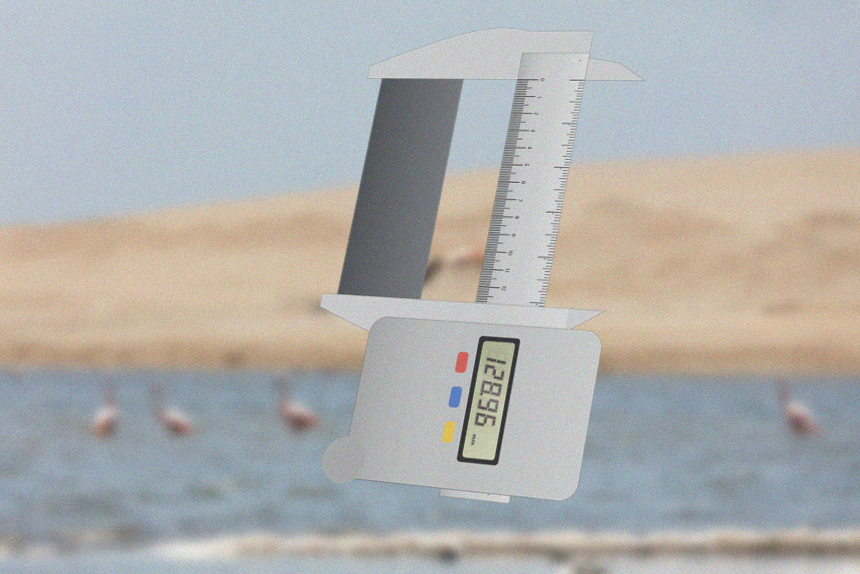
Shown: 128.96 mm
